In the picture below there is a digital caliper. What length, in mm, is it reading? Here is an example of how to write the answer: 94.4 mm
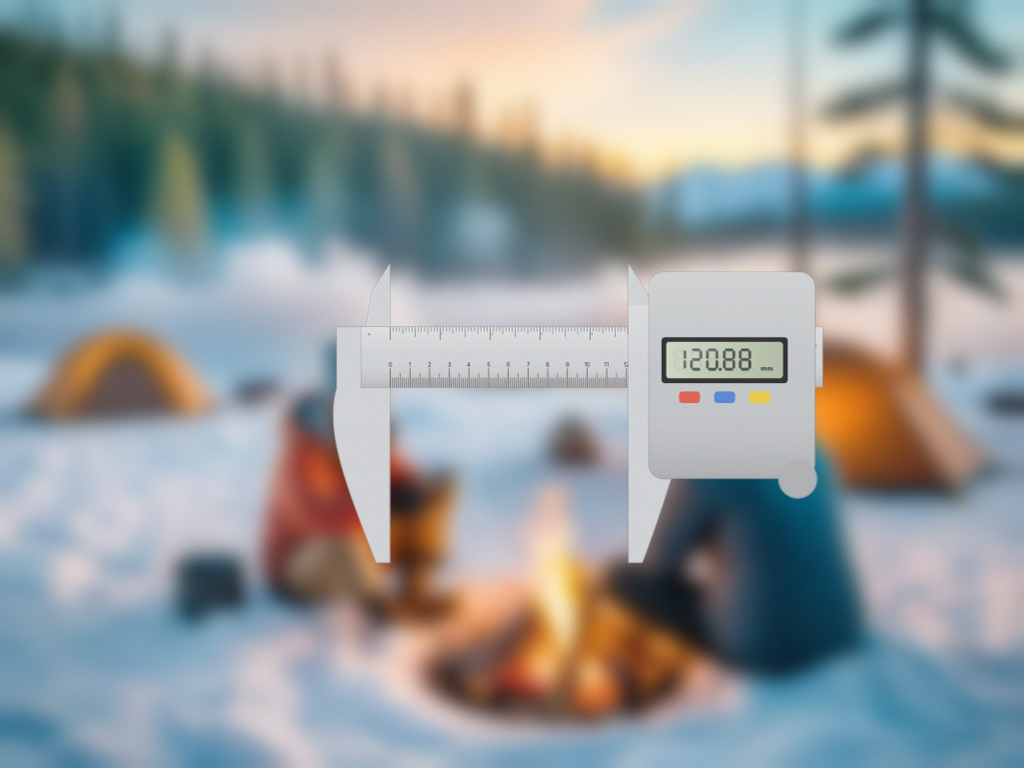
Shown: 120.88 mm
